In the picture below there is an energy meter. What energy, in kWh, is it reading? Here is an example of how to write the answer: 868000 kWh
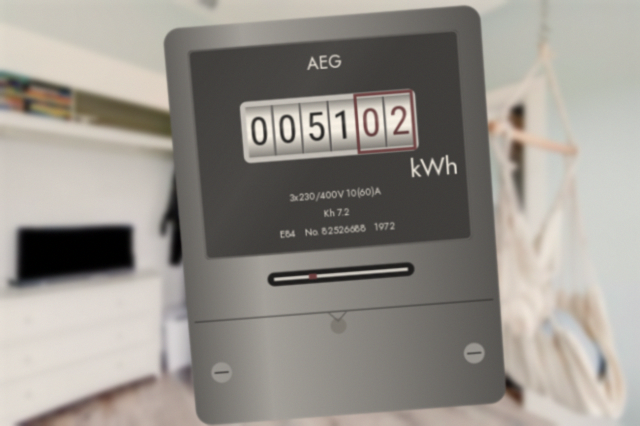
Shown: 51.02 kWh
